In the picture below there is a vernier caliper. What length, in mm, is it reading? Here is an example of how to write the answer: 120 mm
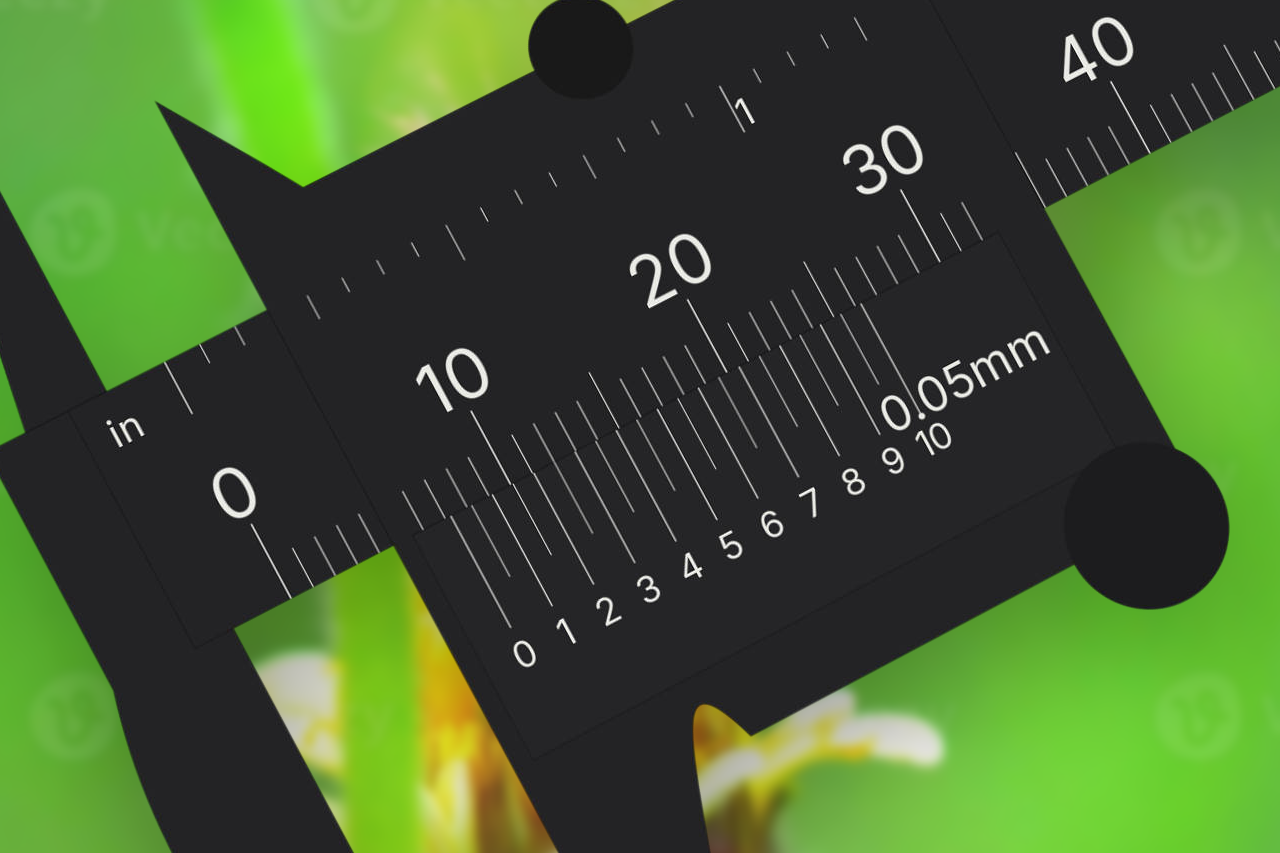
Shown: 7.25 mm
